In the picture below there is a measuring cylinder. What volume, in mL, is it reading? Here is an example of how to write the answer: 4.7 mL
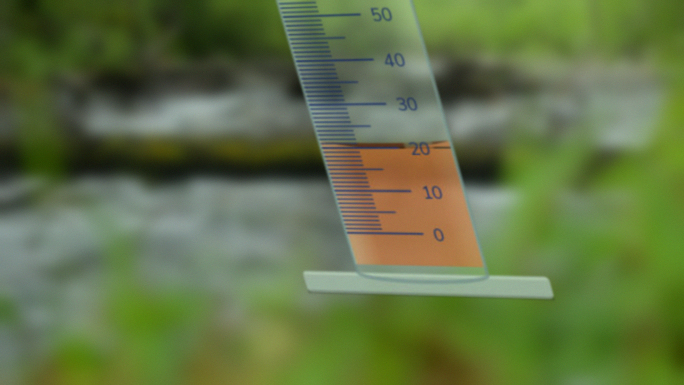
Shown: 20 mL
